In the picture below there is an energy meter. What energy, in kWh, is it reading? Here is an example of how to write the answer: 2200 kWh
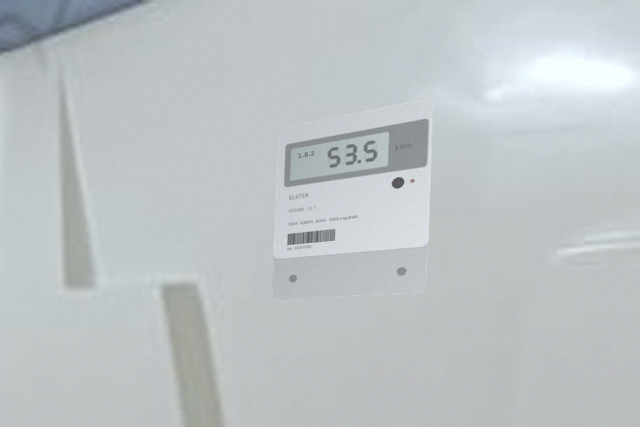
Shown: 53.5 kWh
